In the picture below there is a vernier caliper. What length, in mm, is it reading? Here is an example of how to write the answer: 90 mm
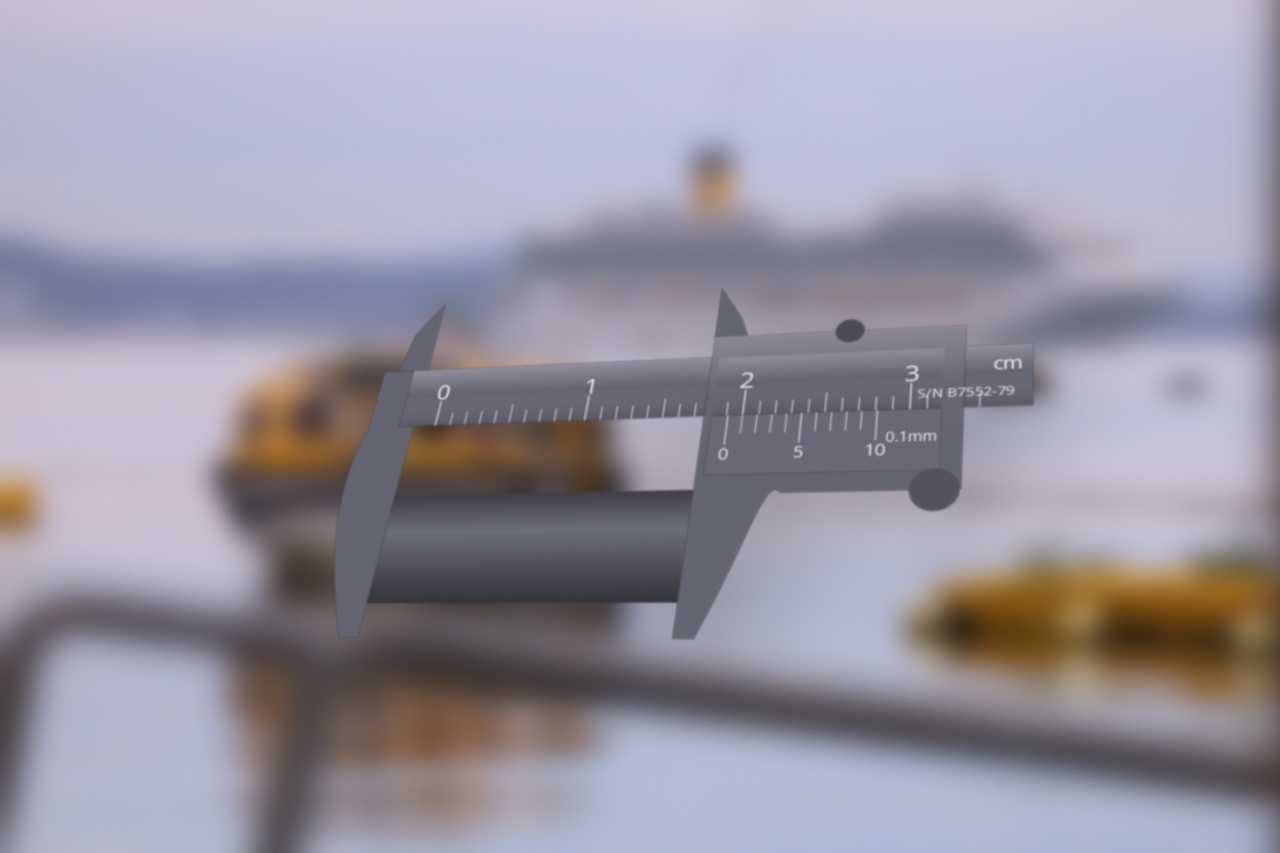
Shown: 19.1 mm
